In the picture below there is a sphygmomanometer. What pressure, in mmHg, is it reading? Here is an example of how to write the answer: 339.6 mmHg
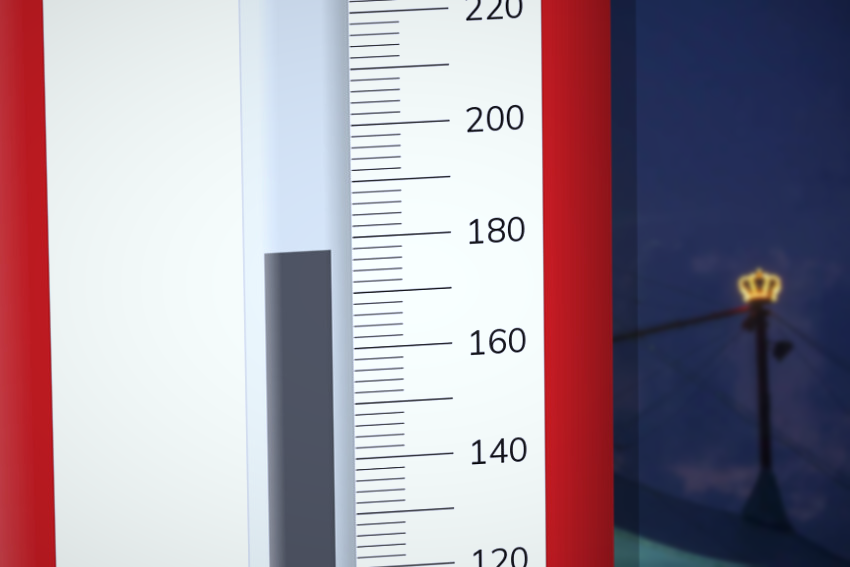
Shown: 178 mmHg
